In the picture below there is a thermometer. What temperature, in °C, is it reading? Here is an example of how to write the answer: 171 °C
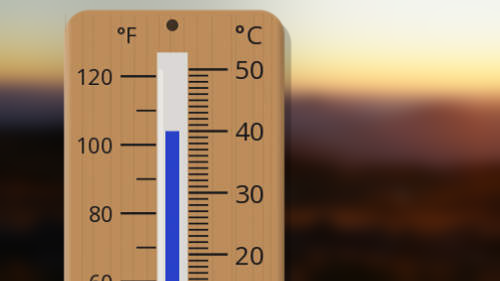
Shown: 40 °C
